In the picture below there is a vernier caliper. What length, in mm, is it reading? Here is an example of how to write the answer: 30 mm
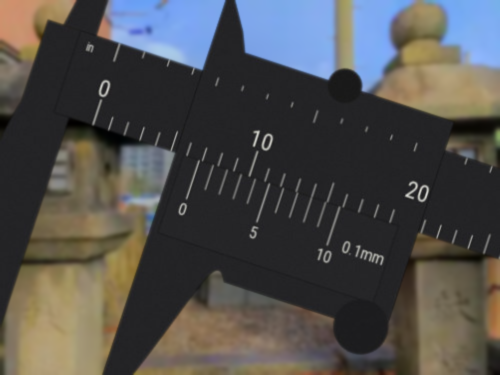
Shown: 6.8 mm
